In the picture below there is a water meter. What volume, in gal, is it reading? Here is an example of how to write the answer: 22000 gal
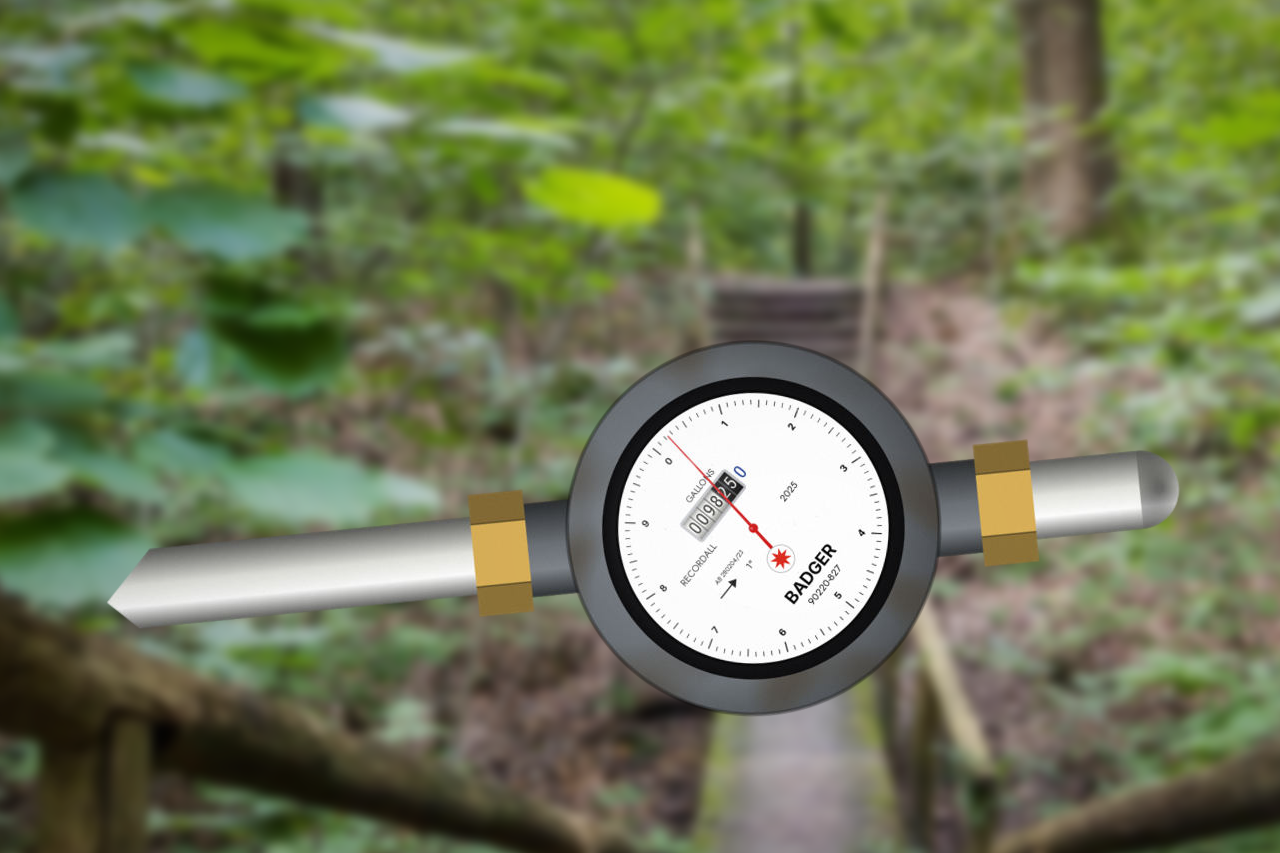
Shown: 98250.2 gal
